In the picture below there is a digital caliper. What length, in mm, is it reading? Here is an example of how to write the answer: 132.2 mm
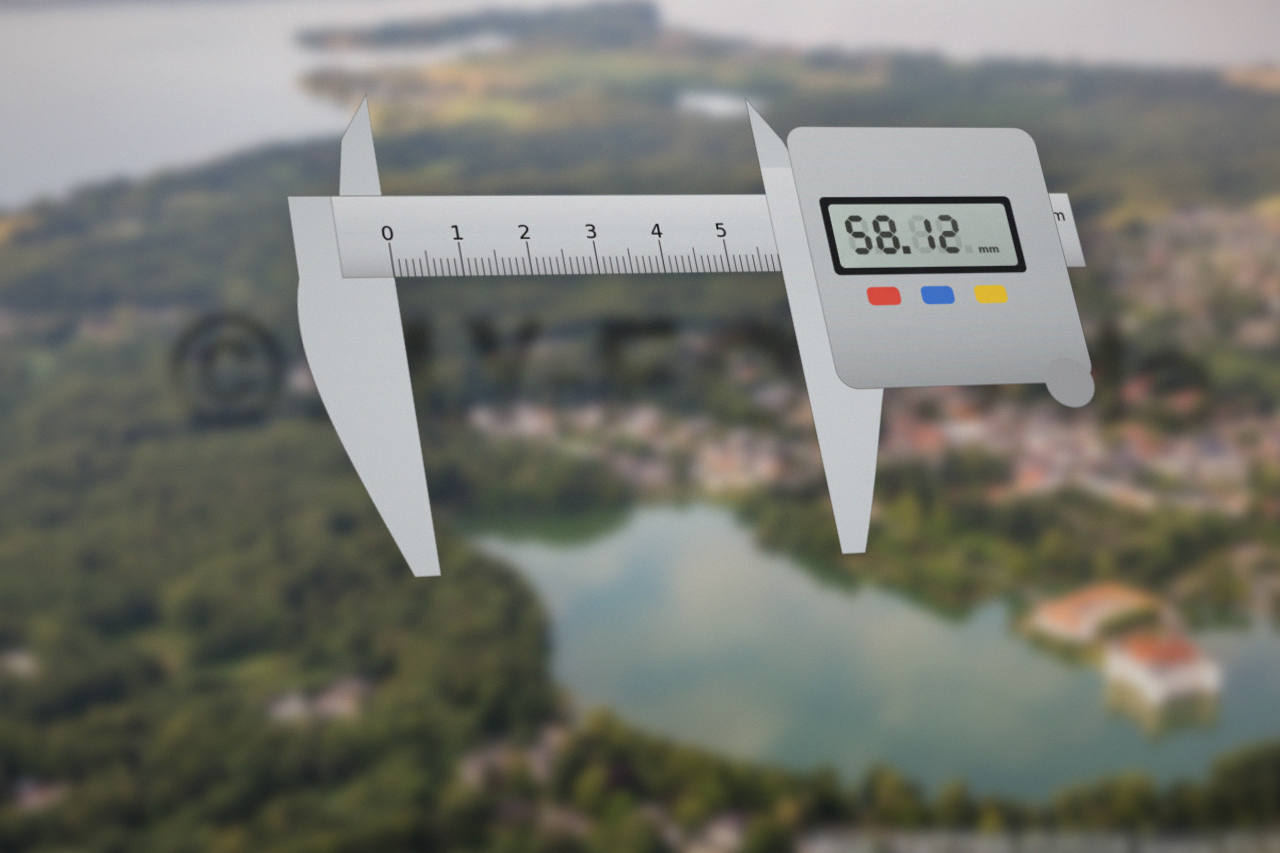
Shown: 58.12 mm
